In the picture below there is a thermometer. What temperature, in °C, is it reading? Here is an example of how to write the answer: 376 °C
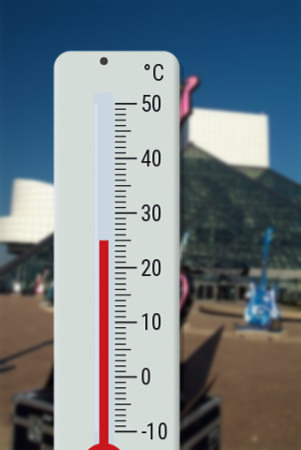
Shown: 25 °C
